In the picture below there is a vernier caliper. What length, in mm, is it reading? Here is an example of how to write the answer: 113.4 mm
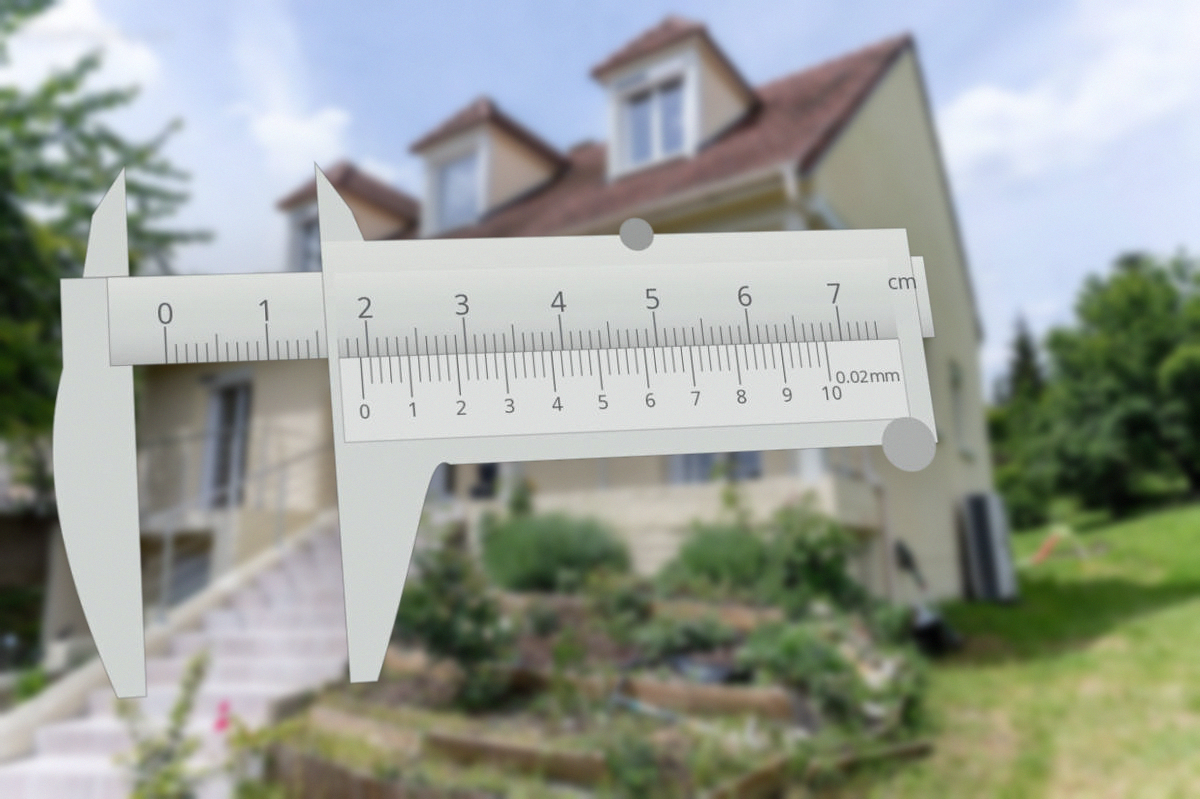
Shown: 19.2 mm
